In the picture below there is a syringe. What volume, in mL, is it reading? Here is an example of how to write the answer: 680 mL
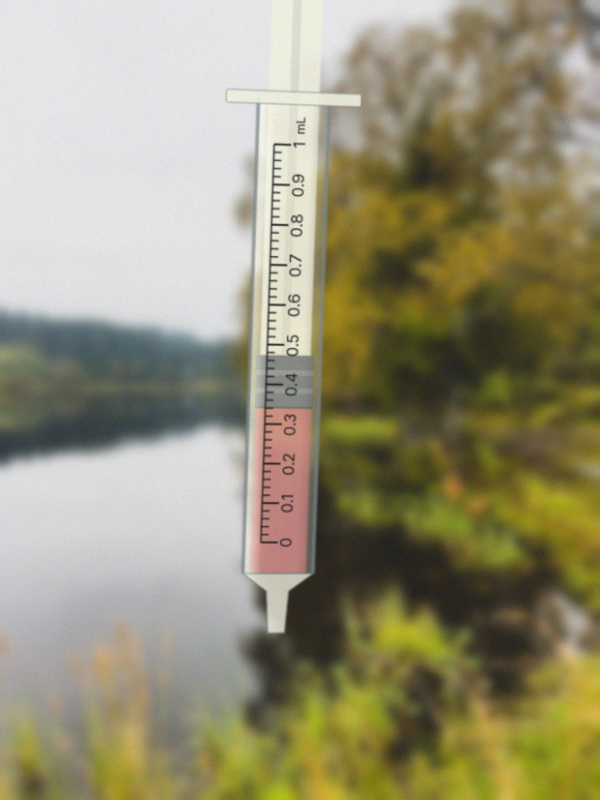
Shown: 0.34 mL
